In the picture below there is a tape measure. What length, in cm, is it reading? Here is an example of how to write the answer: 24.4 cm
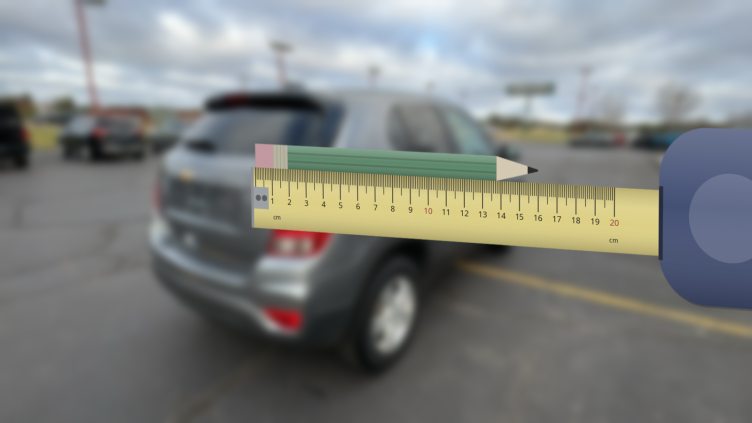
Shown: 16 cm
